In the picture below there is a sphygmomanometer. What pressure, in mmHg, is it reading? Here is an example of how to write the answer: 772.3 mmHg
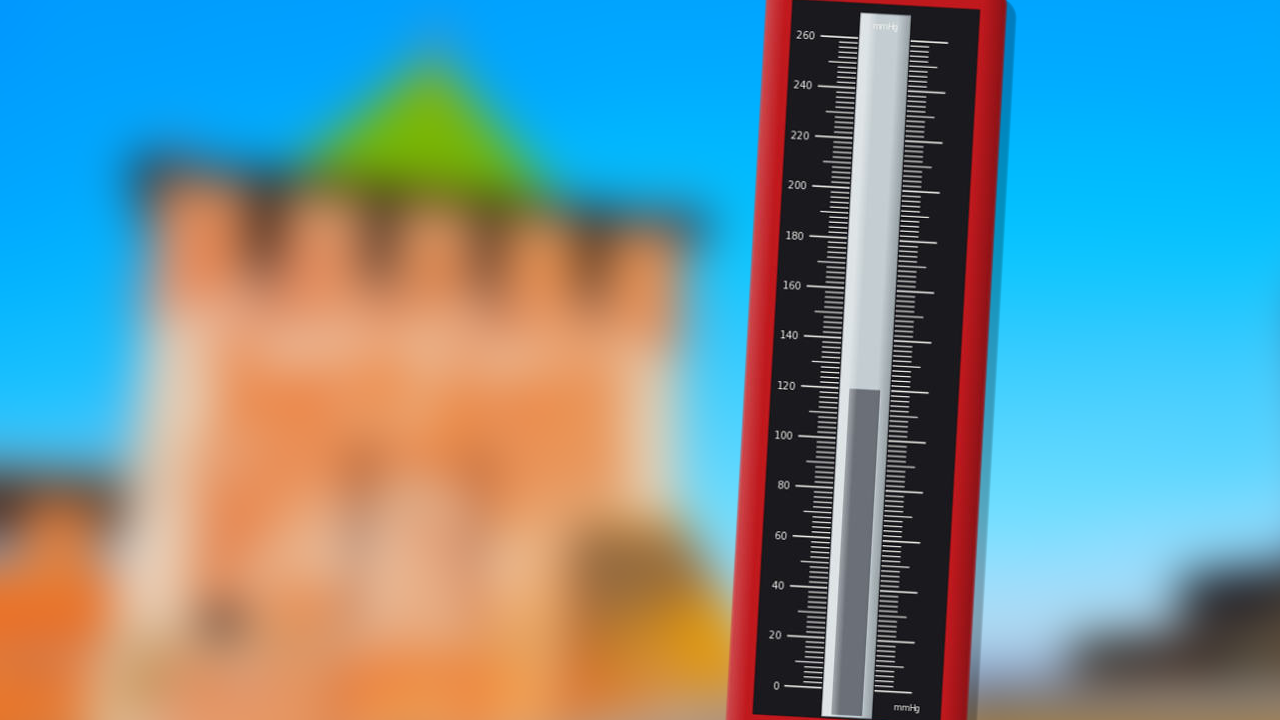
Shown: 120 mmHg
